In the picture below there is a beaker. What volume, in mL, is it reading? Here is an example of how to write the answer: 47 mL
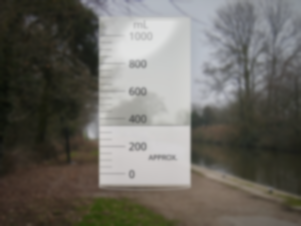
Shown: 350 mL
